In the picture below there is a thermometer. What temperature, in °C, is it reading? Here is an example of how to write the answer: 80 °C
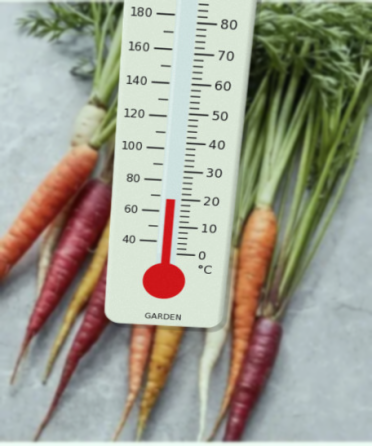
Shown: 20 °C
